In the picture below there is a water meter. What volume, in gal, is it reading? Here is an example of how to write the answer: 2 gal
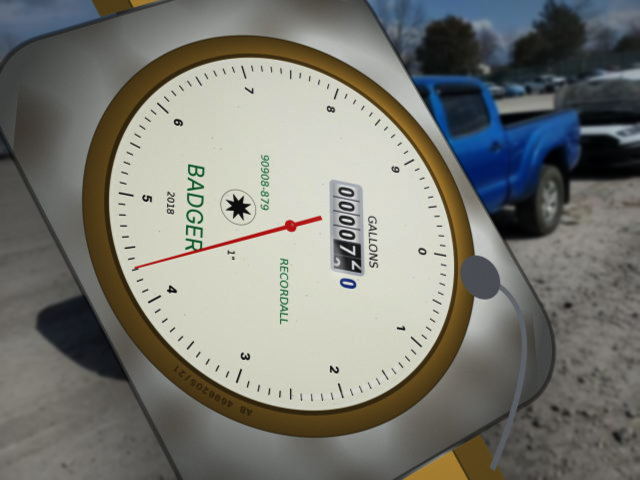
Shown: 724.3 gal
